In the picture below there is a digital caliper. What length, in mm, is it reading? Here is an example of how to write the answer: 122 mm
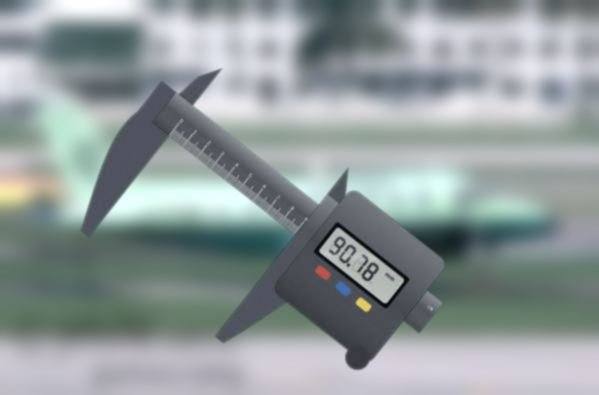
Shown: 90.78 mm
